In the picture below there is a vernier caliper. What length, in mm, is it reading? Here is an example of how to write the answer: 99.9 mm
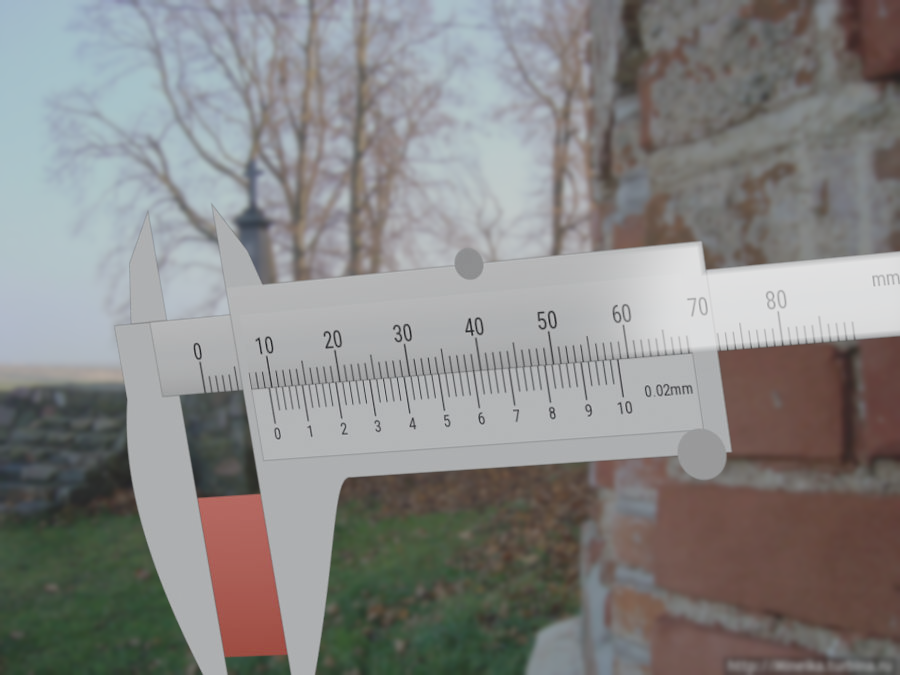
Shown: 9.6 mm
